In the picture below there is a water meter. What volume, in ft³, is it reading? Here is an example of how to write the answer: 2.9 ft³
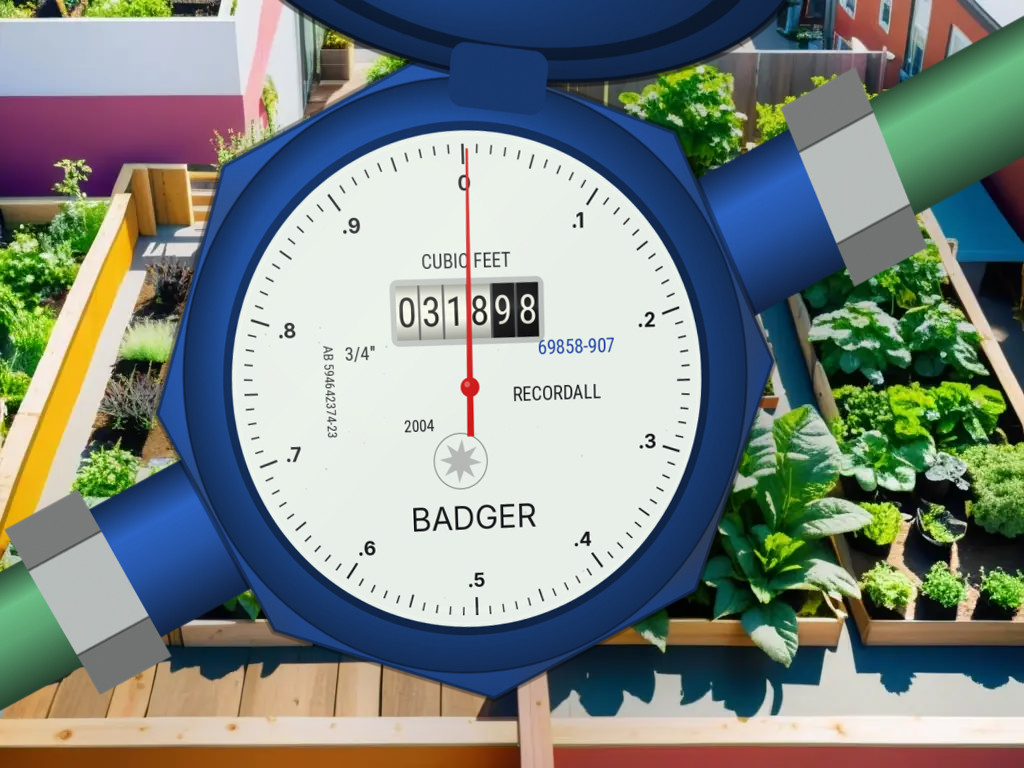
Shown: 31898.00 ft³
